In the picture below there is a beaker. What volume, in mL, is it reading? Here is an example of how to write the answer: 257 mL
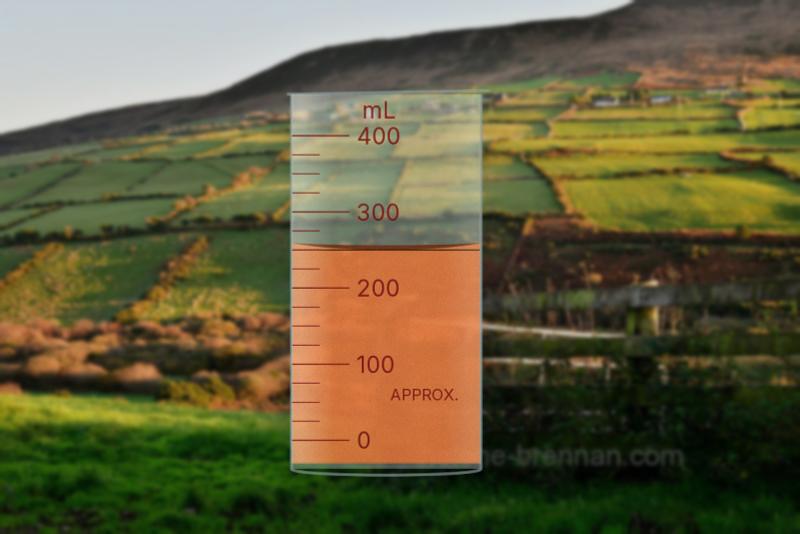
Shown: 250 mL
